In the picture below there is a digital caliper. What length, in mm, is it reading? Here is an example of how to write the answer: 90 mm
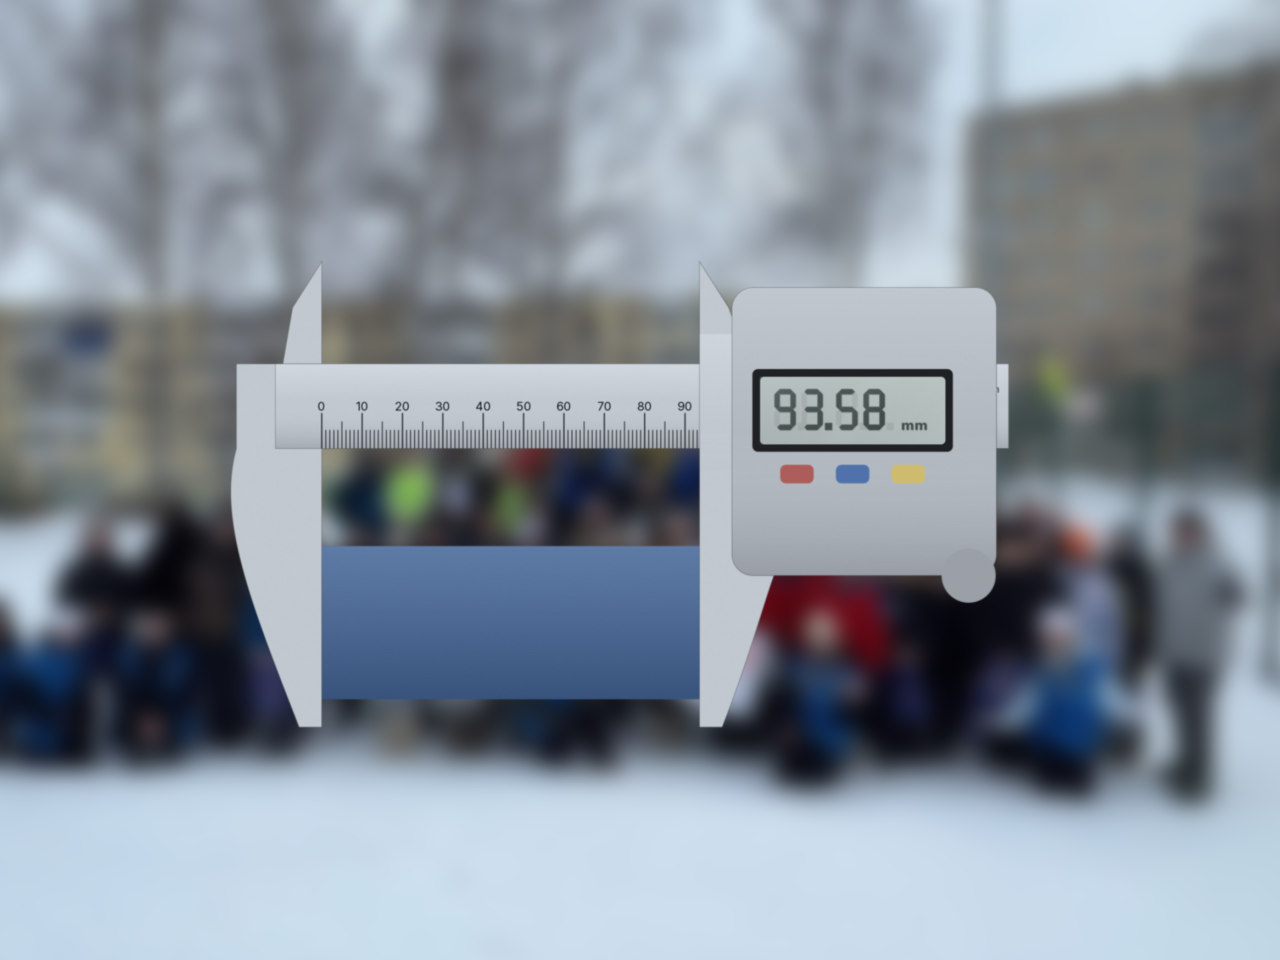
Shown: 93.58 mm
